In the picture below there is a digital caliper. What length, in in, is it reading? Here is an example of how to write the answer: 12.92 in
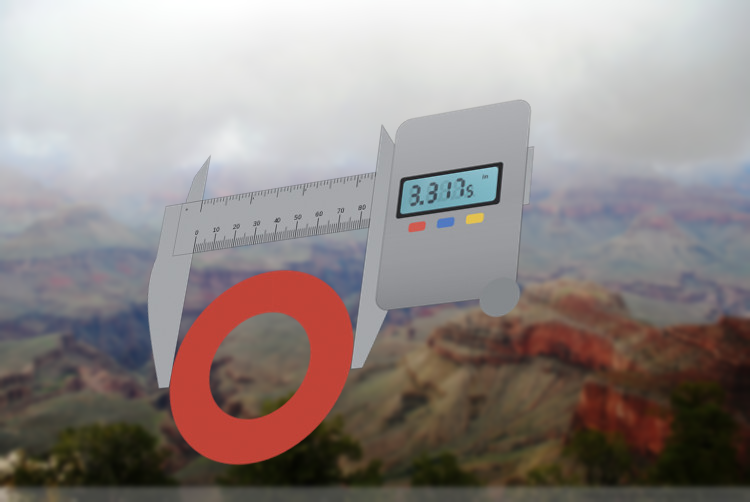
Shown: 3.3175 in
